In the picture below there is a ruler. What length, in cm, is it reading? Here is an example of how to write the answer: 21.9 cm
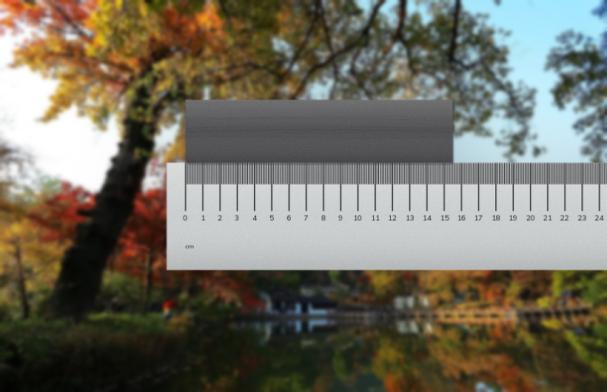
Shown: 15.5 cm
